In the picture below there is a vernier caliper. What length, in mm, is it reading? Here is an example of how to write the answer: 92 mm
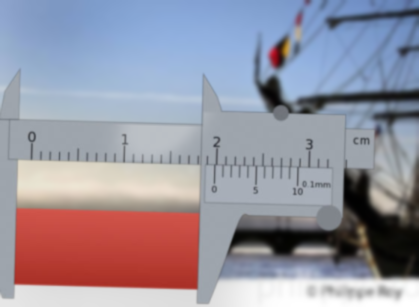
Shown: 19.8 mm
